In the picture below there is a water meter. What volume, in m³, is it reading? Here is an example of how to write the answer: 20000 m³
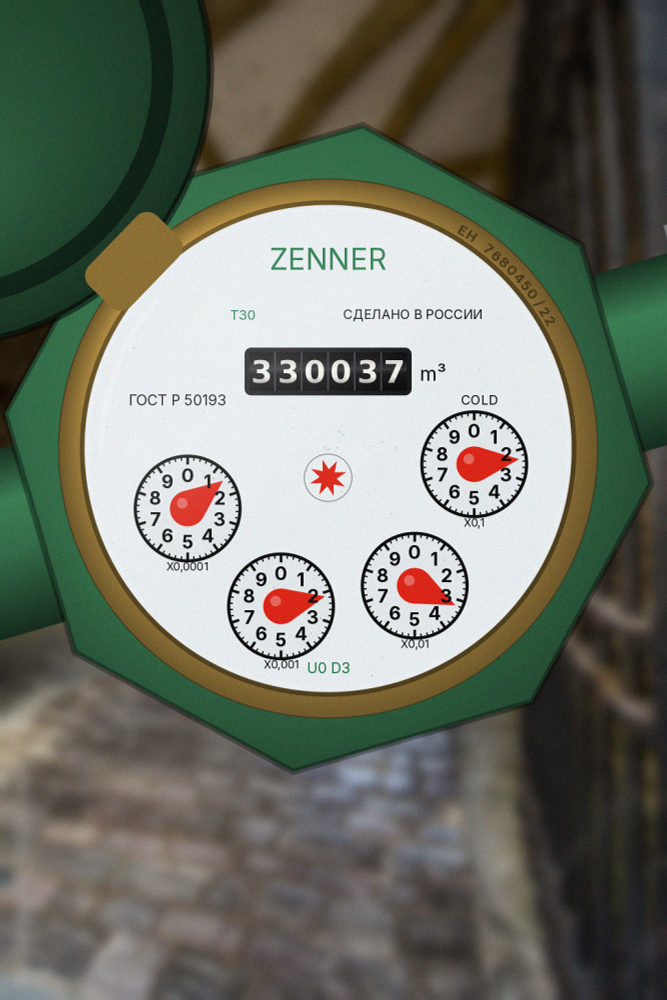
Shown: 330037.2321 m³
